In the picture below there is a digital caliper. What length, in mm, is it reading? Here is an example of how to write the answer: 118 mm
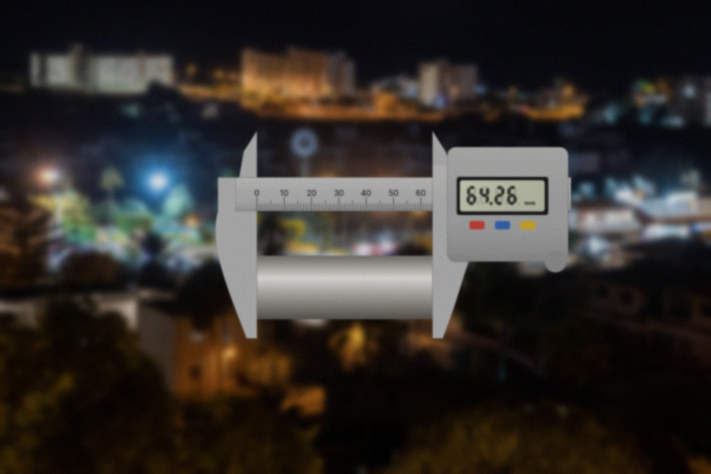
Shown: 64.26 mm
